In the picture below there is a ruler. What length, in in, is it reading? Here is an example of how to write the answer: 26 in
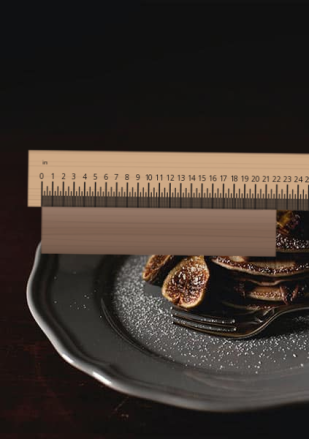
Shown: 22 in
